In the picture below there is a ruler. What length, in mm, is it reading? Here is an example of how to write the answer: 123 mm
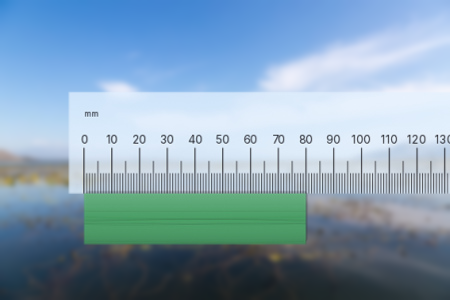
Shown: 80 mm
